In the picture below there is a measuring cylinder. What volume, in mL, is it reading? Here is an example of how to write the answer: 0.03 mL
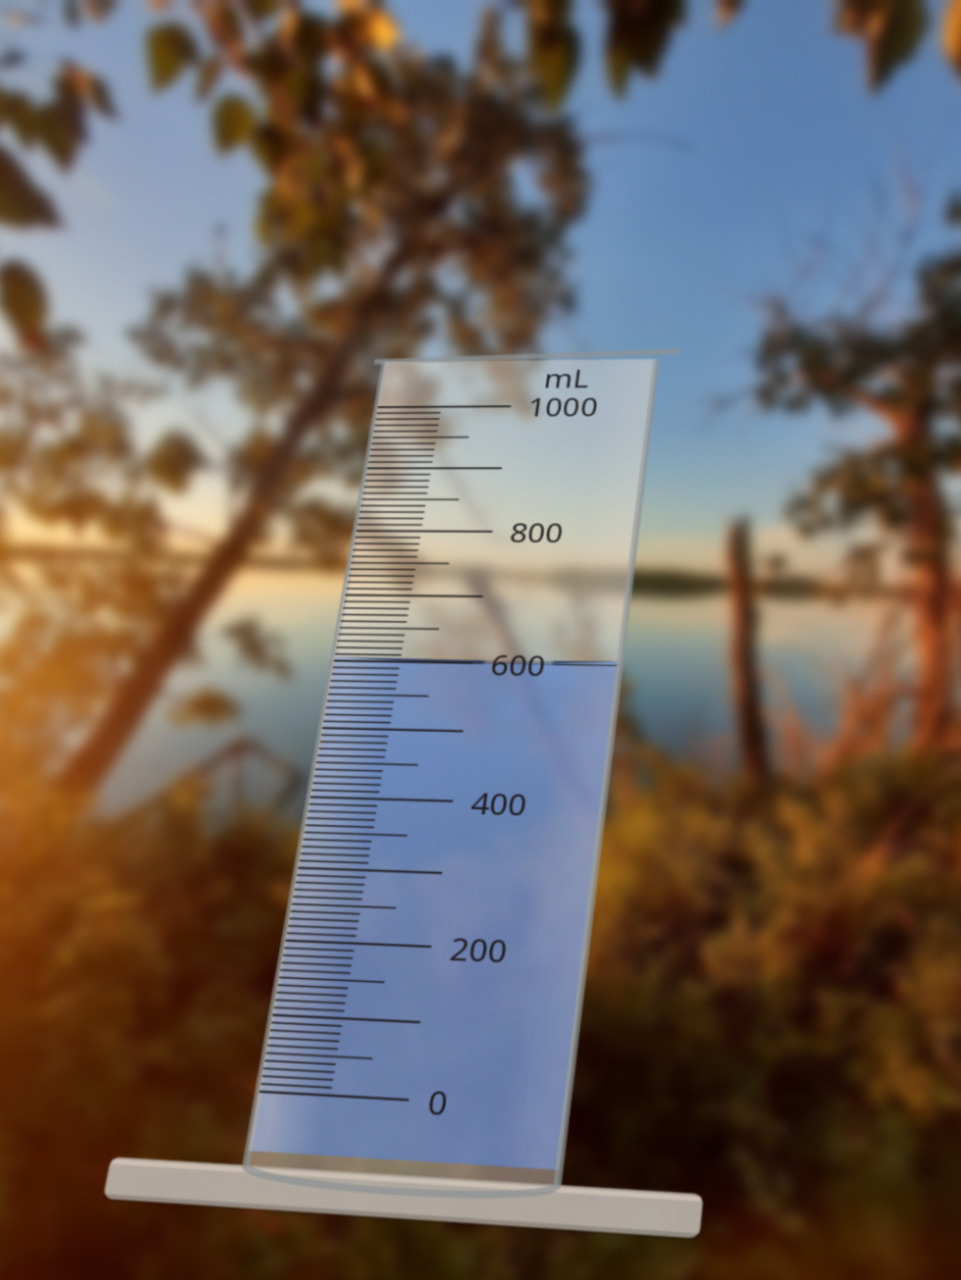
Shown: 600 mL
